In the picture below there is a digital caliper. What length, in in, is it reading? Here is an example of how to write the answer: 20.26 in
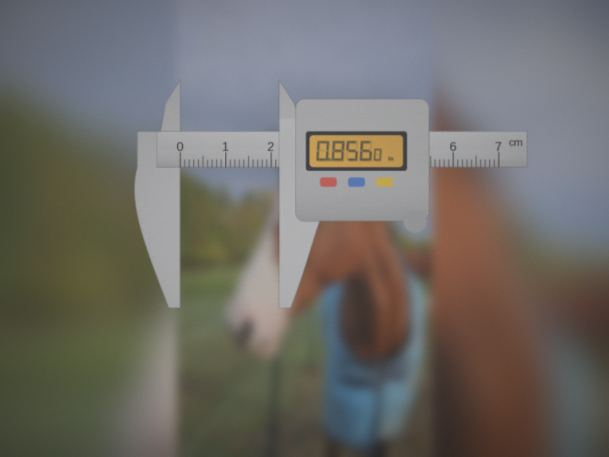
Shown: 0.8560 in
